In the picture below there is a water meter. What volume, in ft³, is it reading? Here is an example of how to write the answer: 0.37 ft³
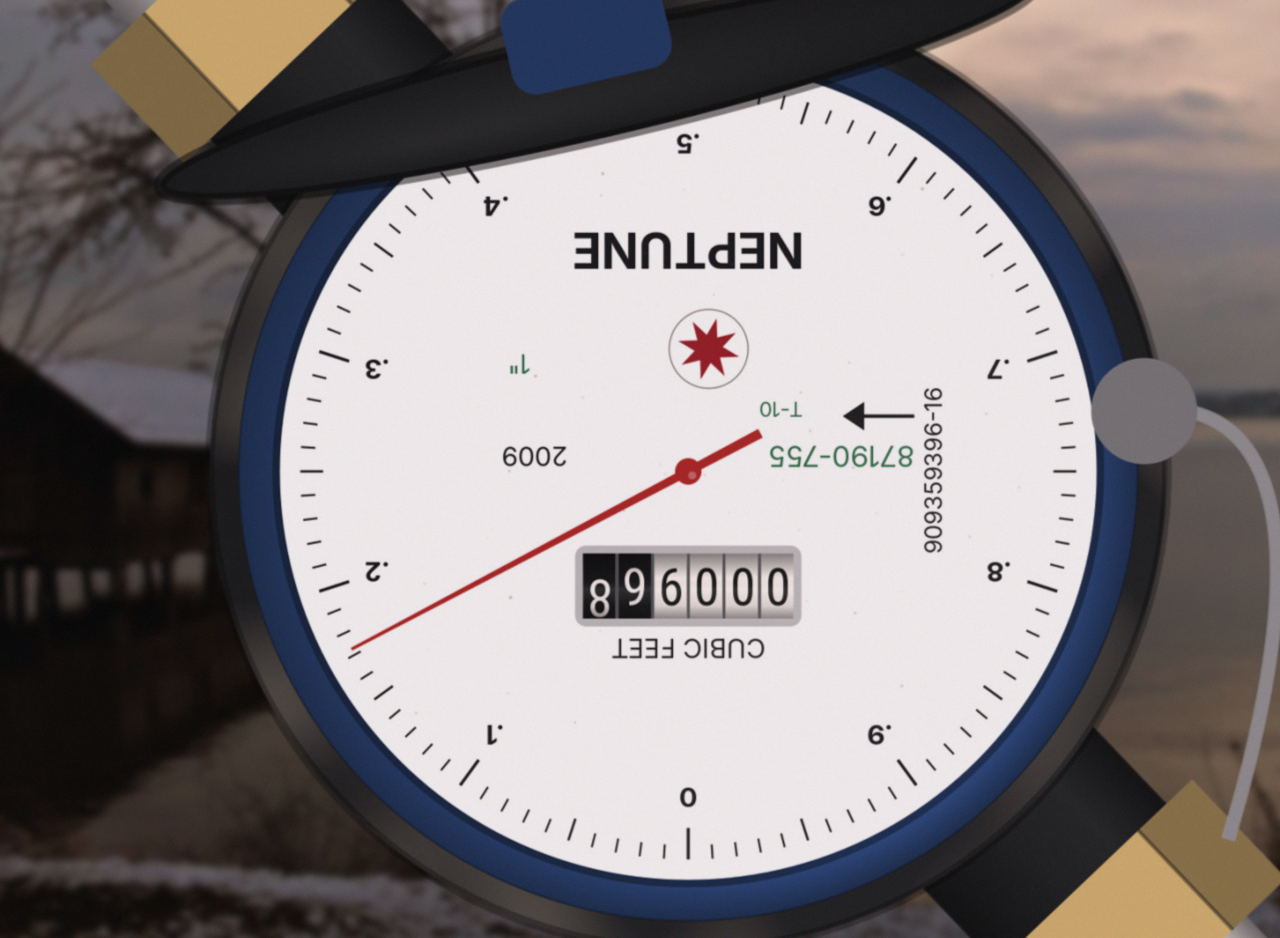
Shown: 968.17 ft³
